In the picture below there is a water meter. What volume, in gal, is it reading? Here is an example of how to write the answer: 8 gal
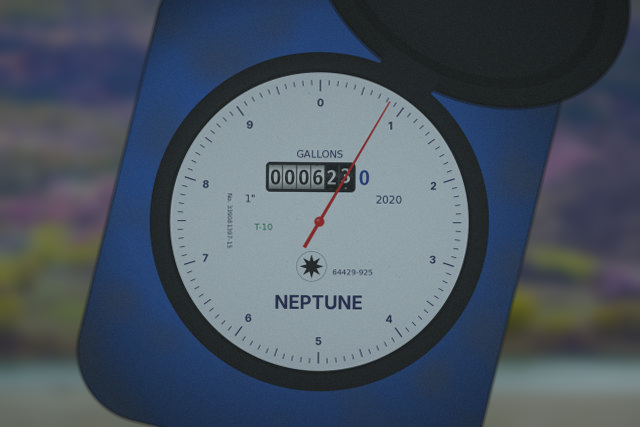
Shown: 6230.8 gal
